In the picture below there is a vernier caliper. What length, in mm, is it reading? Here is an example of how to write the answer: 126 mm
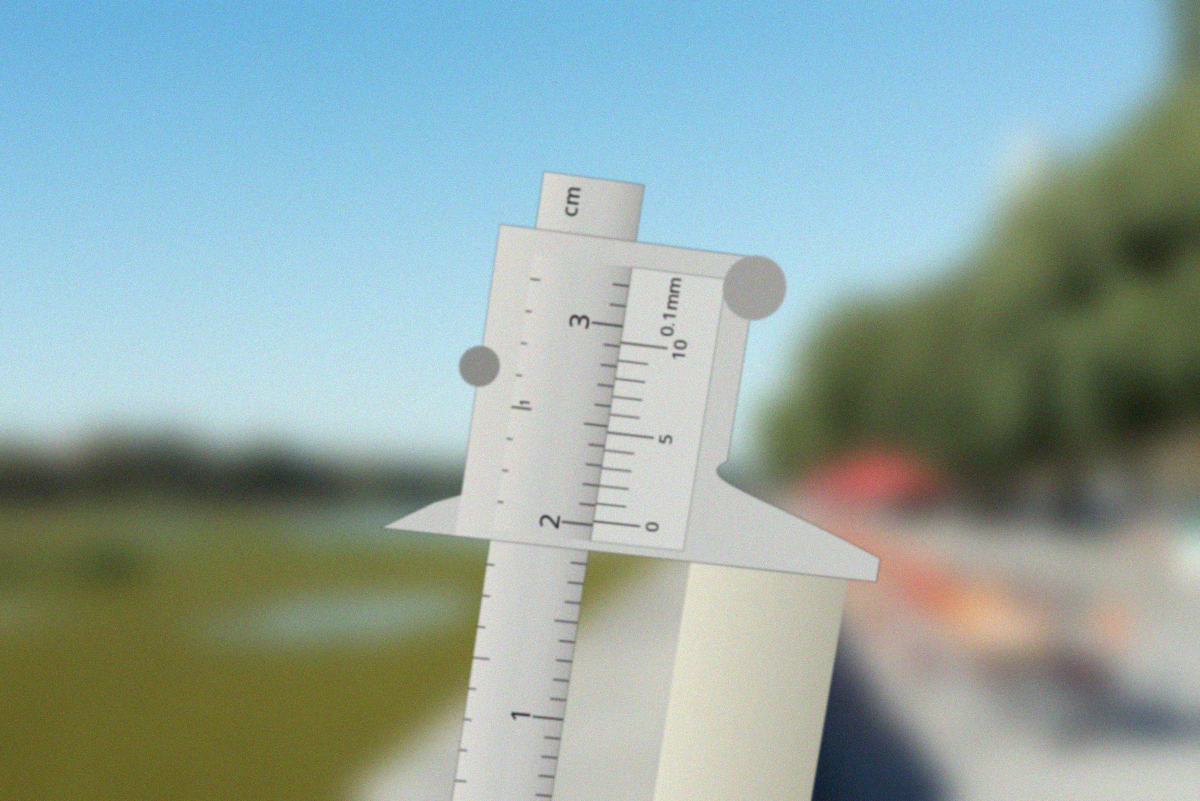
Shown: 20.2 mm
